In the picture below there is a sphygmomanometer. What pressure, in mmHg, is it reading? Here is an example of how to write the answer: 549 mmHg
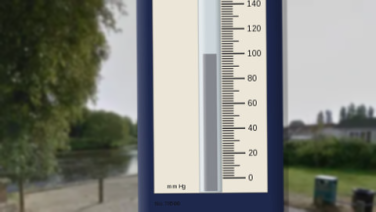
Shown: 100 mmHg
